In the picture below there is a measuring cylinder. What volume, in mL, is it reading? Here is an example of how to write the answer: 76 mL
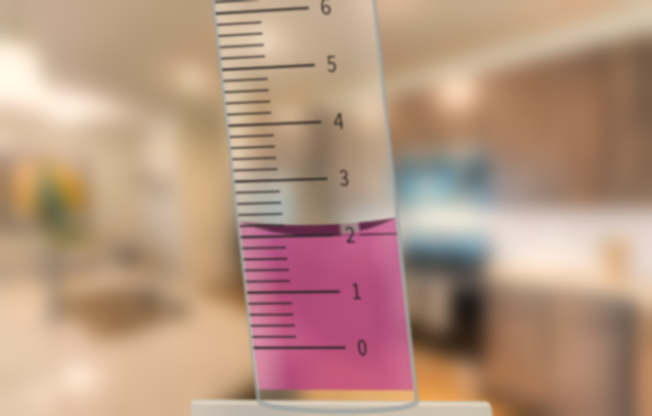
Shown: 2 mL
